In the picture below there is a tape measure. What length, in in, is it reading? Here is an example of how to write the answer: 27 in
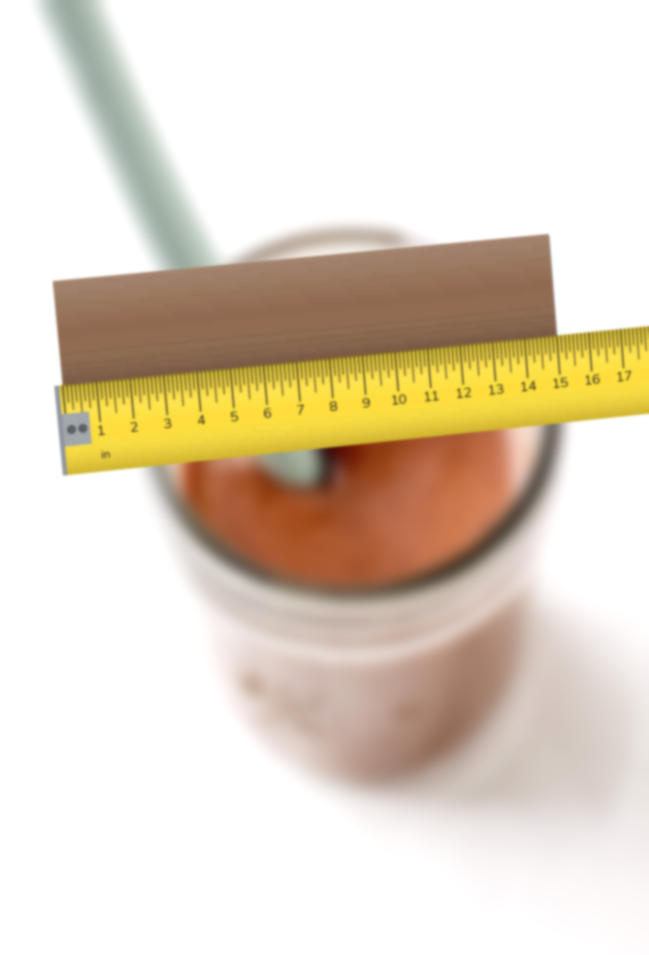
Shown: 15 in
